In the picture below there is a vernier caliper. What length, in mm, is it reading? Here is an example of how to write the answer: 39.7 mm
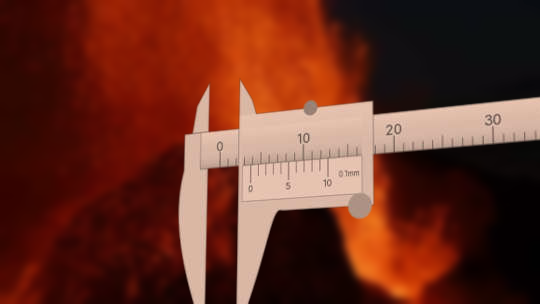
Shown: 3.8 mm
